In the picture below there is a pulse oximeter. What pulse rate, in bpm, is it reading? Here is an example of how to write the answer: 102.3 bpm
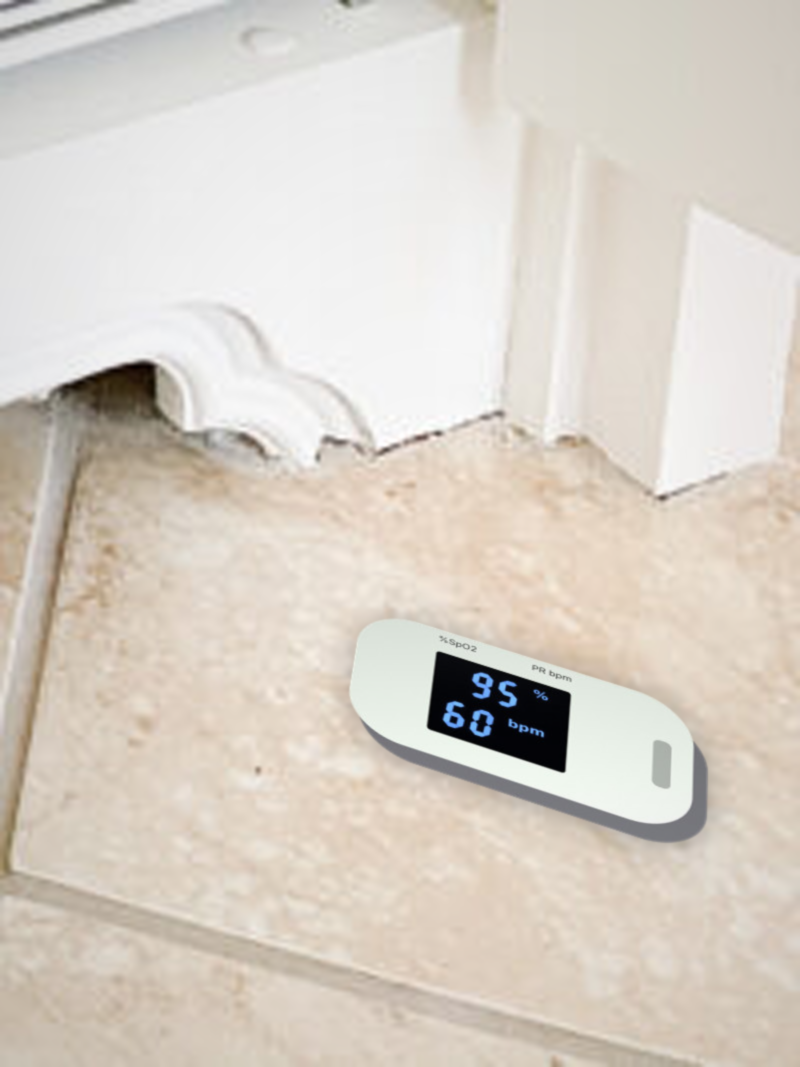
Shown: 60 bpm
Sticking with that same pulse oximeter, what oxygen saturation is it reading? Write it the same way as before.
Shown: 95 %
